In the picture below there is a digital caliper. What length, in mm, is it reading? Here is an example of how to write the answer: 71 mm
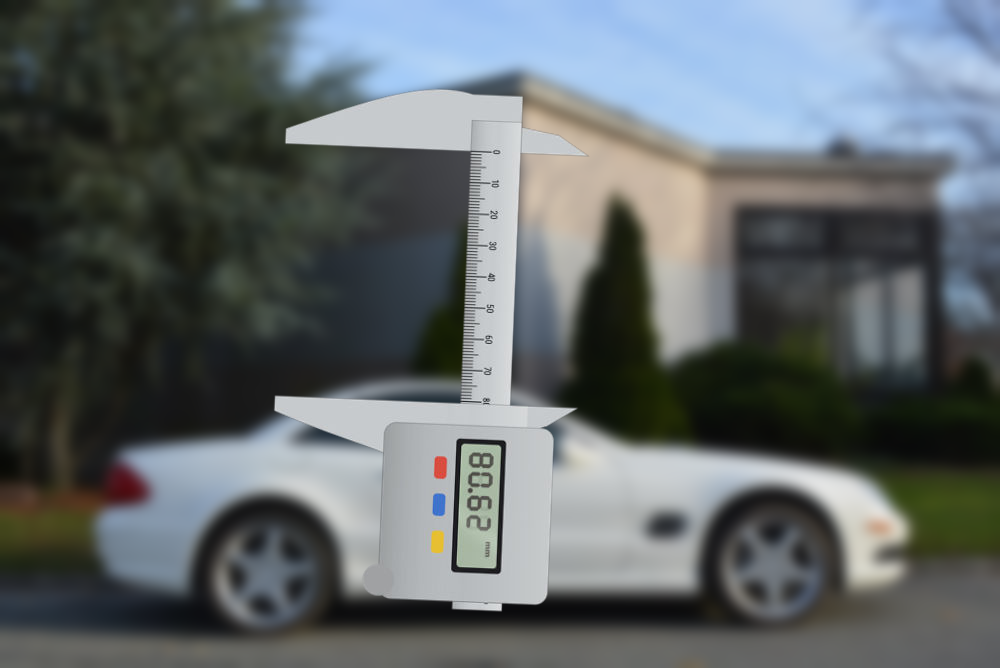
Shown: 80.62 mm
